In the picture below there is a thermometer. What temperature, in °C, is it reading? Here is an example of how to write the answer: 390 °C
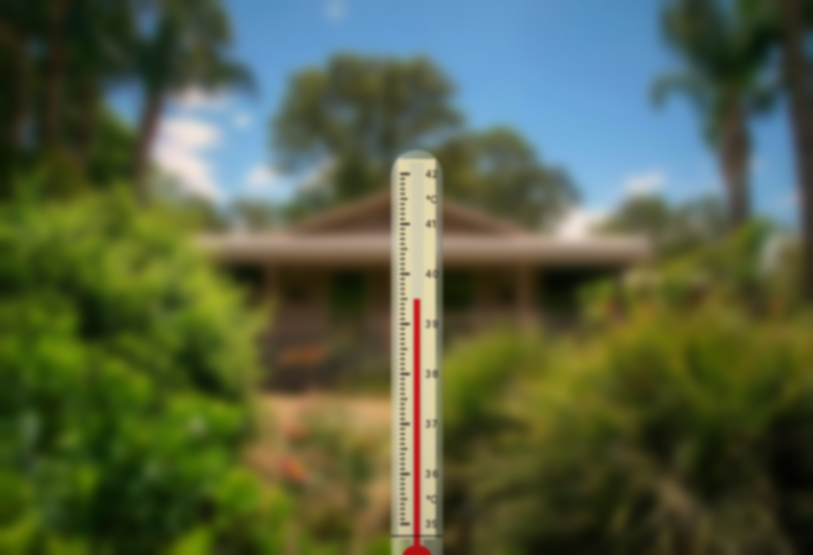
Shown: 39.5 °C
